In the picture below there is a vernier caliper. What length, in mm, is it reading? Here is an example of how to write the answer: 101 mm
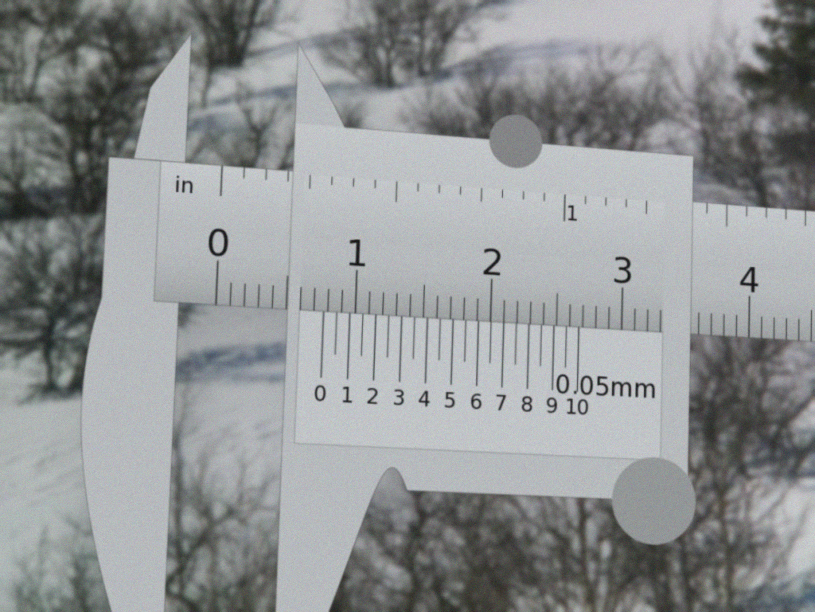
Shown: 7.7 mm
